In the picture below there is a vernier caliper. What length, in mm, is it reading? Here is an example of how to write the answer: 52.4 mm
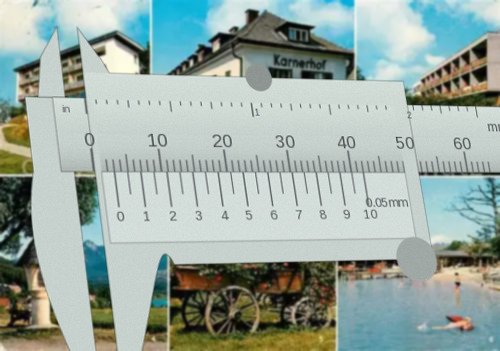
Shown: 3.0 mm
